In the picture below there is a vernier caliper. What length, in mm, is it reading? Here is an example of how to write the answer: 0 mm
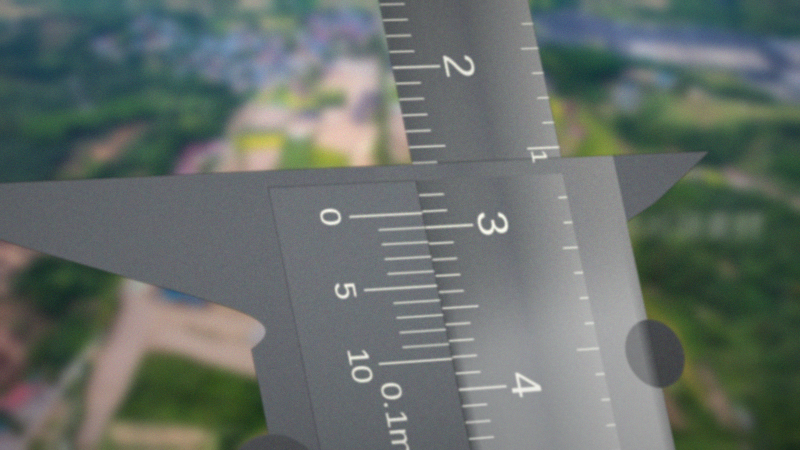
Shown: 29.1 mm
